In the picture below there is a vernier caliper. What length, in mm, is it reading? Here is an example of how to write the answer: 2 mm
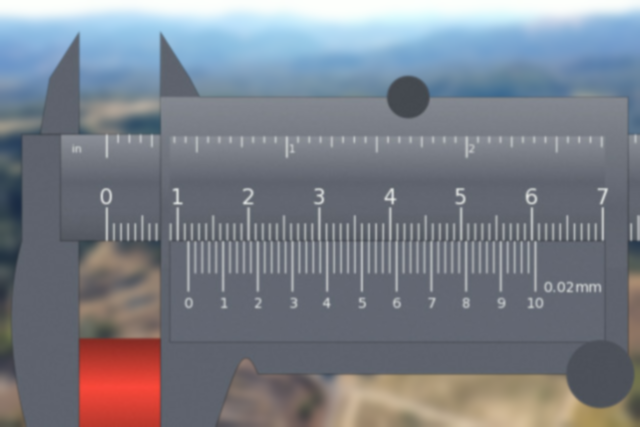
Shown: 11.5 mm
